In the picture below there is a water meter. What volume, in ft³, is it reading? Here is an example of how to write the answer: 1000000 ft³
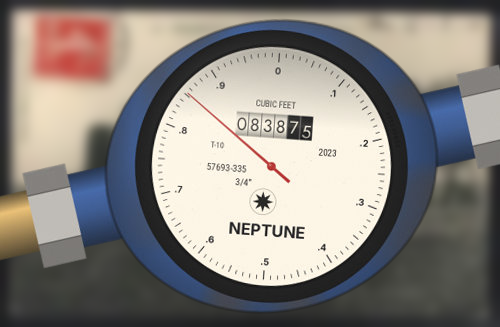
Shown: 83874.85 ft³
